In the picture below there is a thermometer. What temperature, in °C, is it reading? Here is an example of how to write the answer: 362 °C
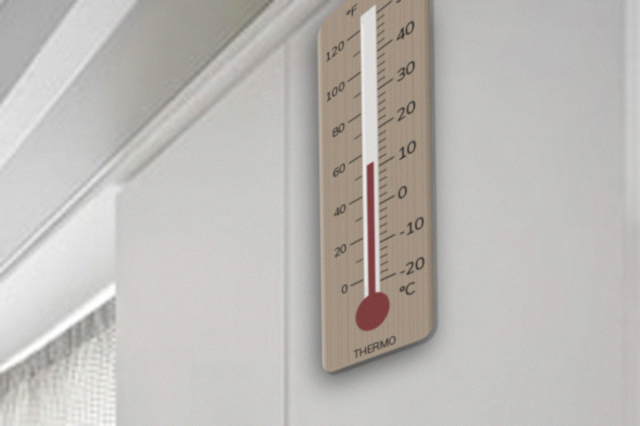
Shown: 12 °C
